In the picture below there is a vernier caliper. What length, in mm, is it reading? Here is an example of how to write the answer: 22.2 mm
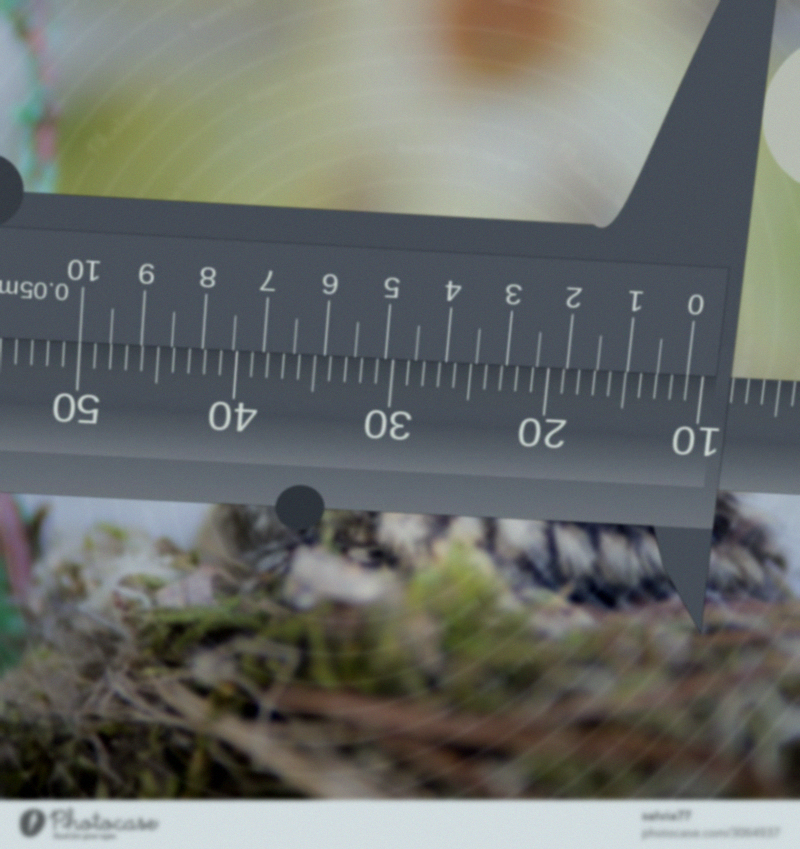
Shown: 11.0 mm
